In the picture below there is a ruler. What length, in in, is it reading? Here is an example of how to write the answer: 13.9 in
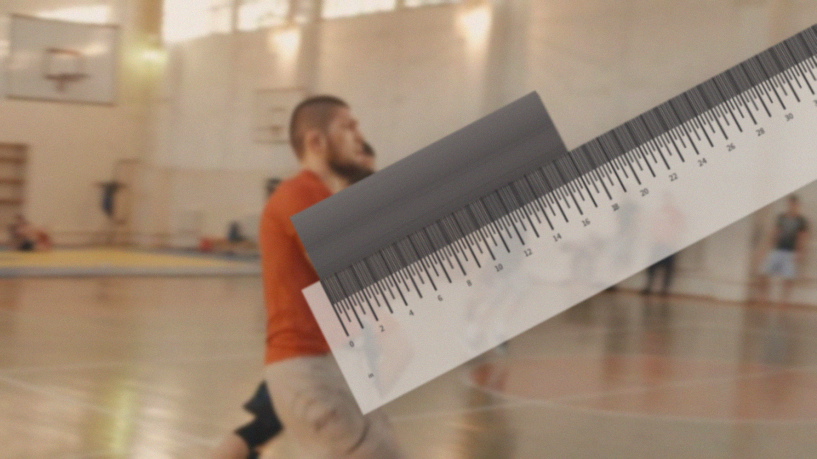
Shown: 17 in
